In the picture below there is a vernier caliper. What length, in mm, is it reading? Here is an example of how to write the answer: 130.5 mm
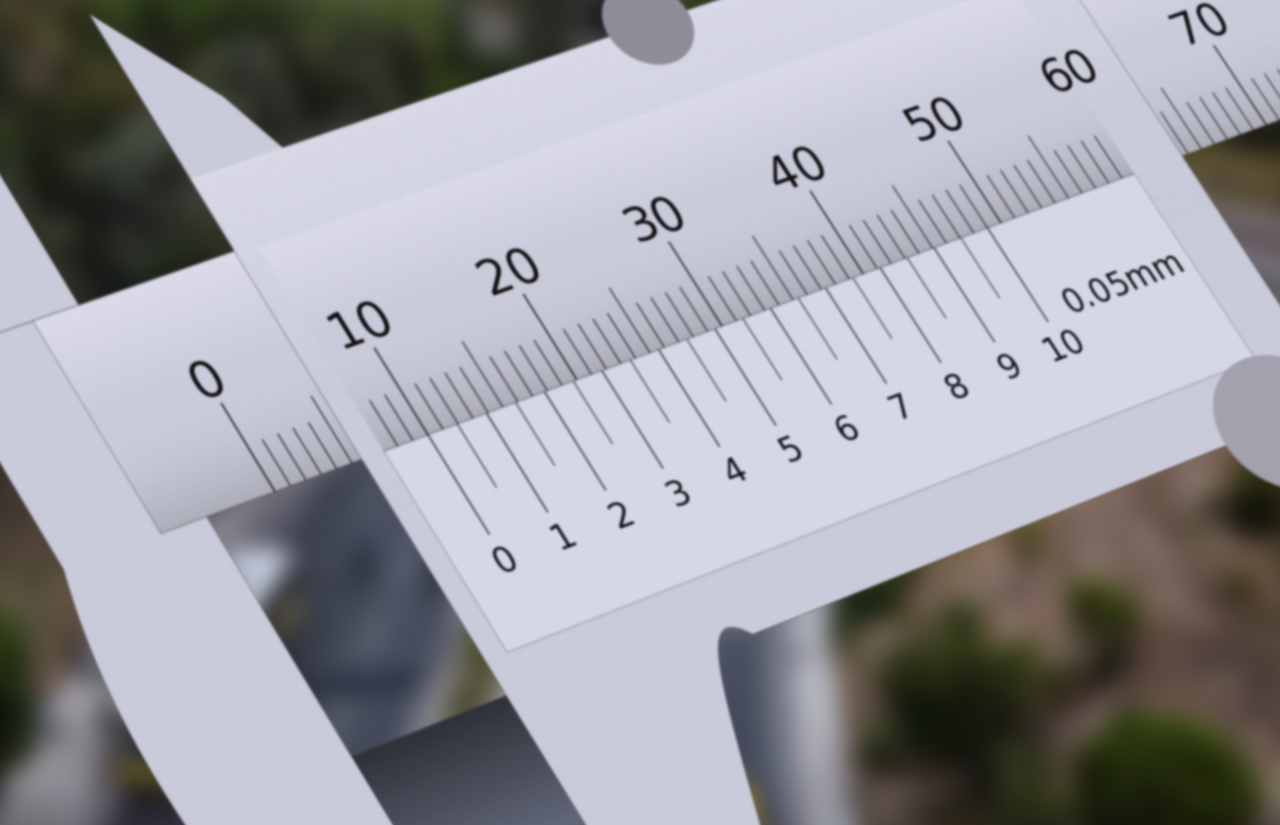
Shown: 10.0 mm
